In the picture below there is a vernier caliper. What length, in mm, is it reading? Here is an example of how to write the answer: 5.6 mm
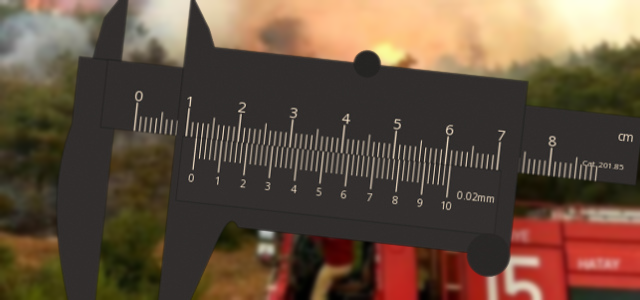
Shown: 12.0 mm
